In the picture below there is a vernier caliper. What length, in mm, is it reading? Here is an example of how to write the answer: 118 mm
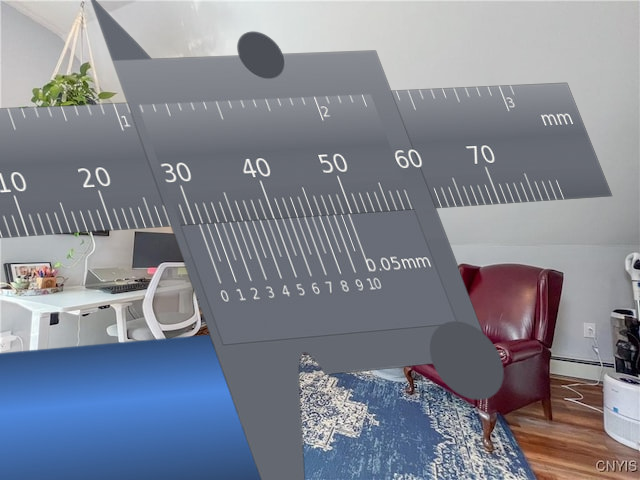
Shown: 30.6 mm
